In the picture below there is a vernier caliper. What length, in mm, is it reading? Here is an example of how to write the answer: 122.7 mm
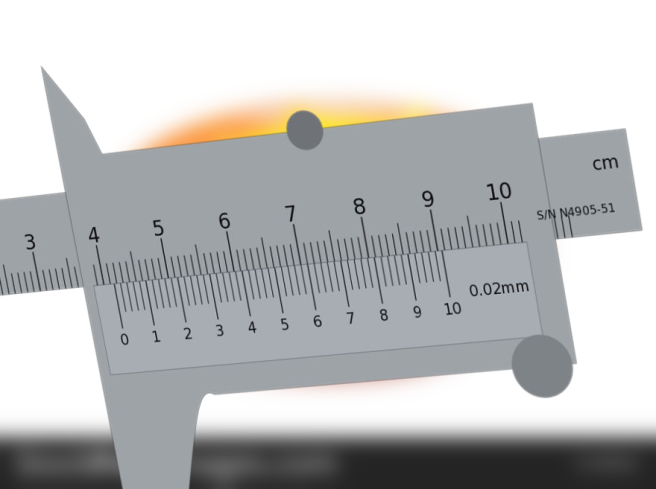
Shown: 41.6 mm
